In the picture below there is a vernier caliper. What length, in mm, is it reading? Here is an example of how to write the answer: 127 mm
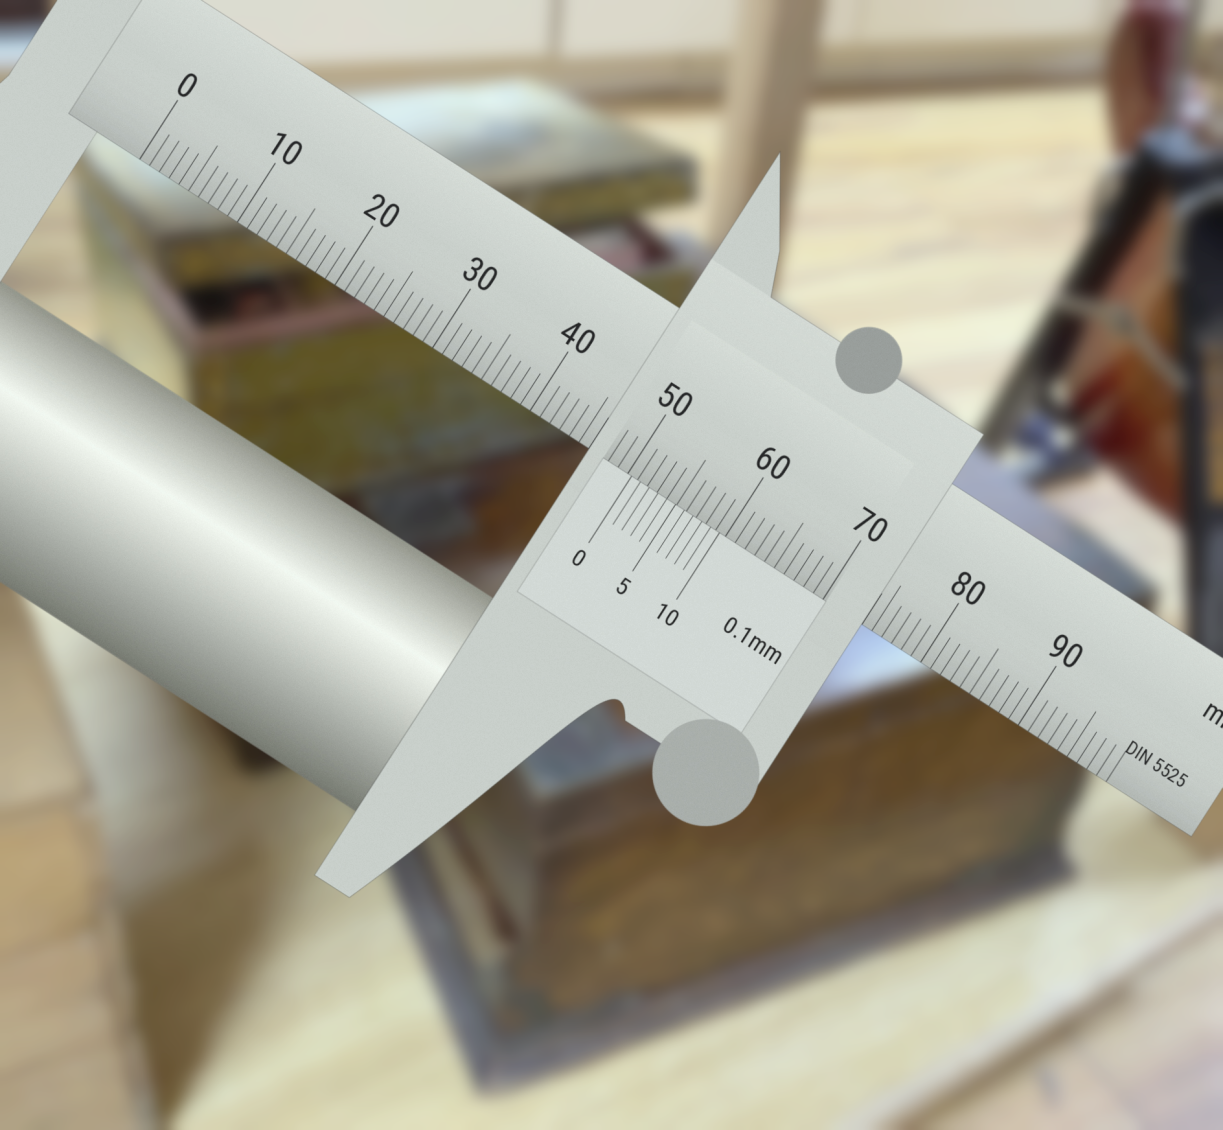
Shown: 50.4 mm
